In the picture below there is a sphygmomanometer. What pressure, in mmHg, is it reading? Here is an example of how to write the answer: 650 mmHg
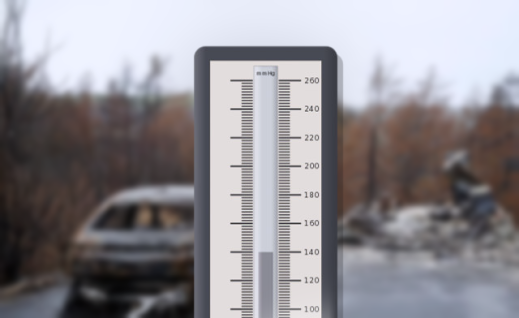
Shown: 140 mmHg
